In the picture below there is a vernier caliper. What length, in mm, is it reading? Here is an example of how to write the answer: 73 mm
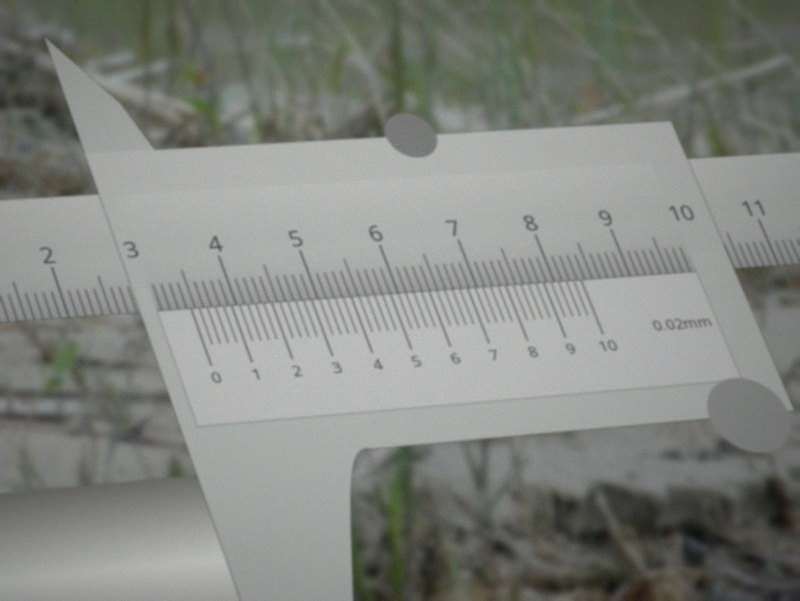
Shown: 34.5 mm
